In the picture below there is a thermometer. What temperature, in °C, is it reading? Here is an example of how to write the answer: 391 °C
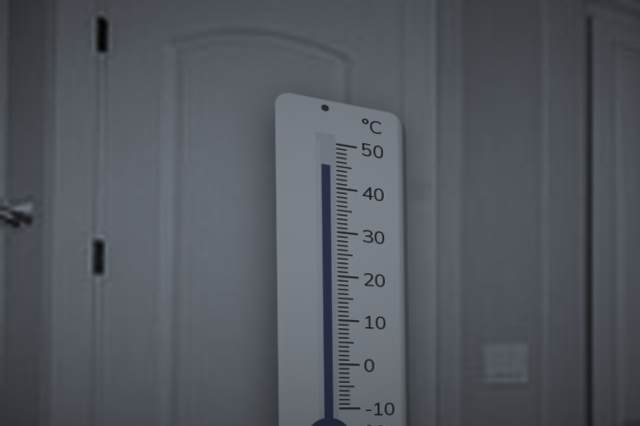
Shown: 45 °C
